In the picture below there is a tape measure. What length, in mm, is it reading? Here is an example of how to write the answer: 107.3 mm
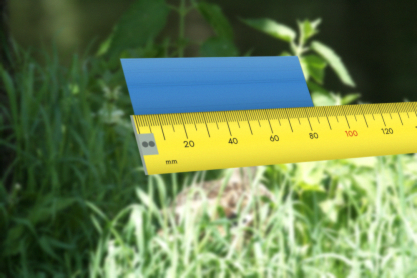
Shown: 85 mm
